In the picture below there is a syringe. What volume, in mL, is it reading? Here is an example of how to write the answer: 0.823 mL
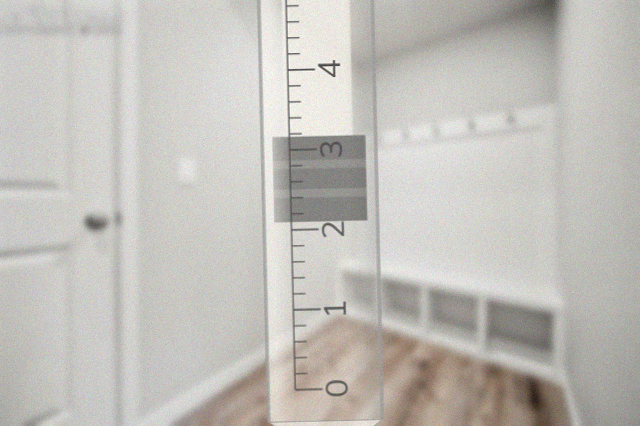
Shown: 2.1 mL
